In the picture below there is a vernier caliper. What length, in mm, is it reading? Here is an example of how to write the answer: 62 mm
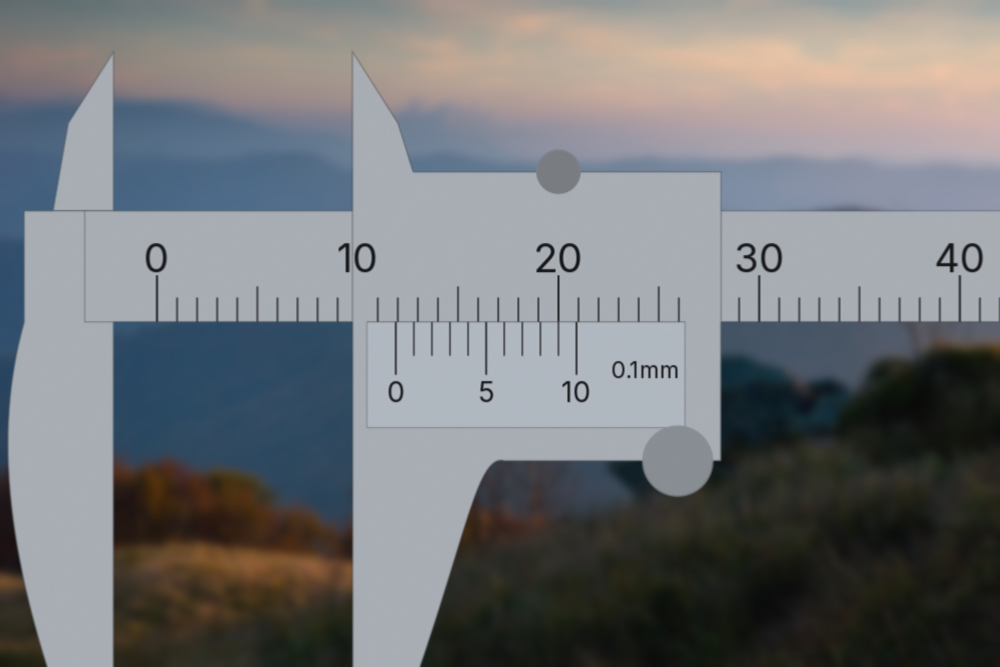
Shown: 11.9 mm
